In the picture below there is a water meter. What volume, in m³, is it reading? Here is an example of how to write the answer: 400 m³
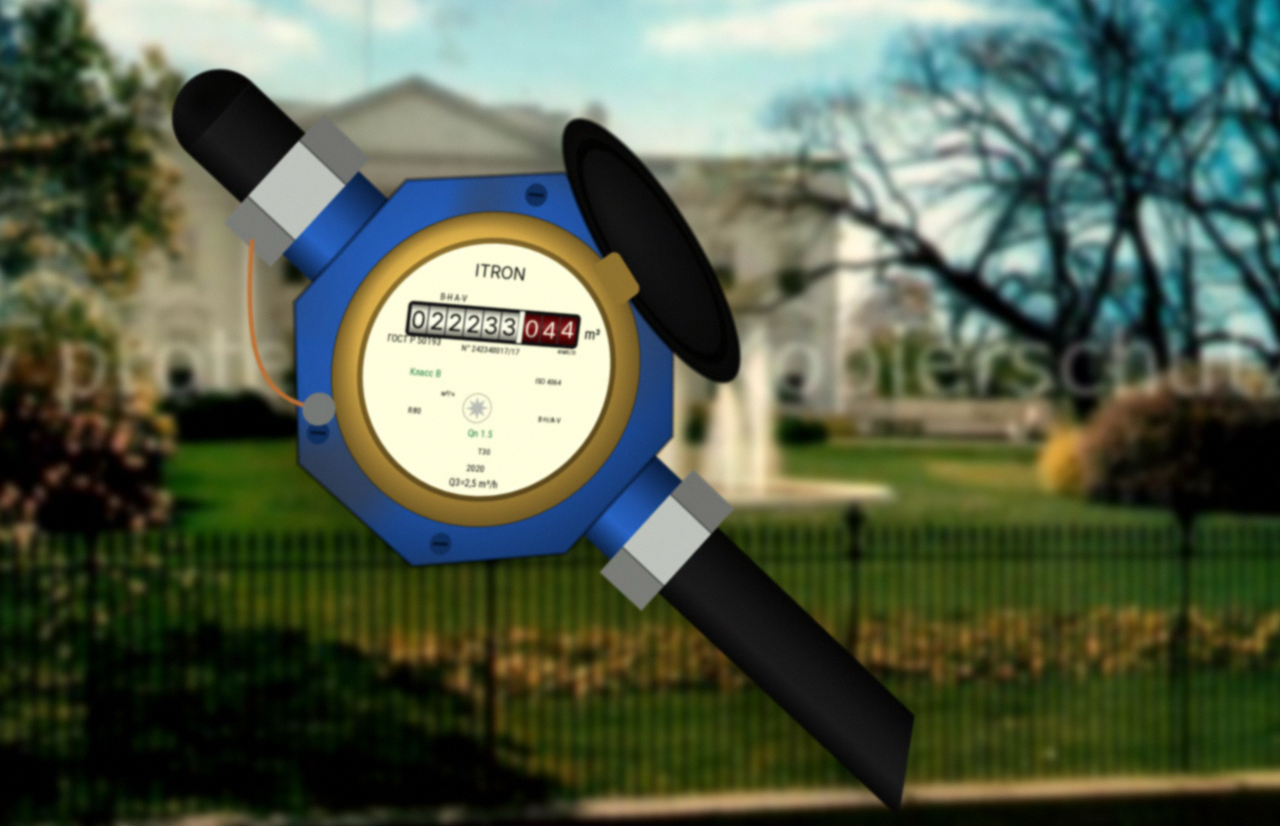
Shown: 22233.044 m³
